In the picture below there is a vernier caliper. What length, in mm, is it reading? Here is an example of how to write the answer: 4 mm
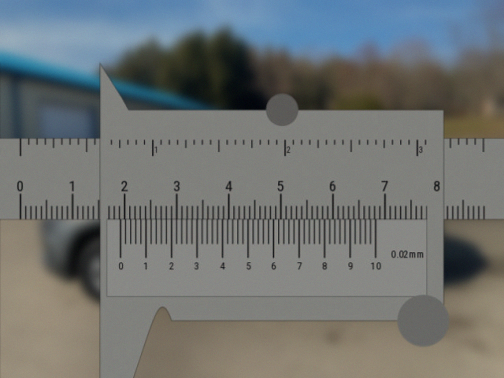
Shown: 19.2 mm
